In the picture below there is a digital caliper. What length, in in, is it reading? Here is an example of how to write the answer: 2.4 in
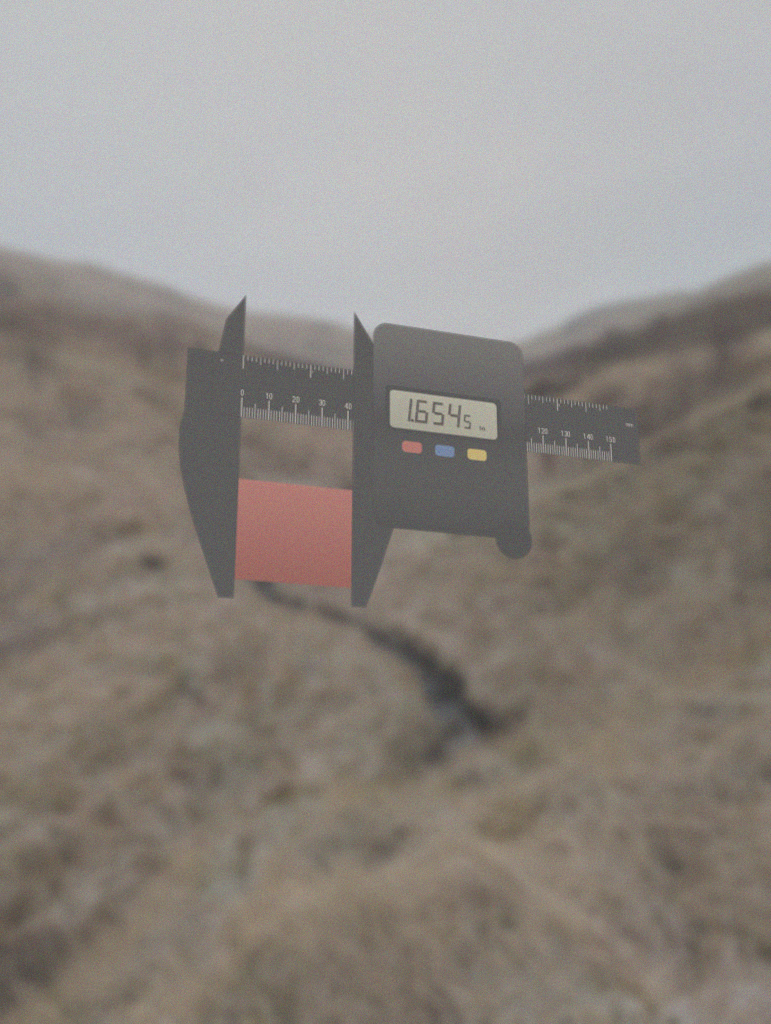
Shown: 1.6545 in
